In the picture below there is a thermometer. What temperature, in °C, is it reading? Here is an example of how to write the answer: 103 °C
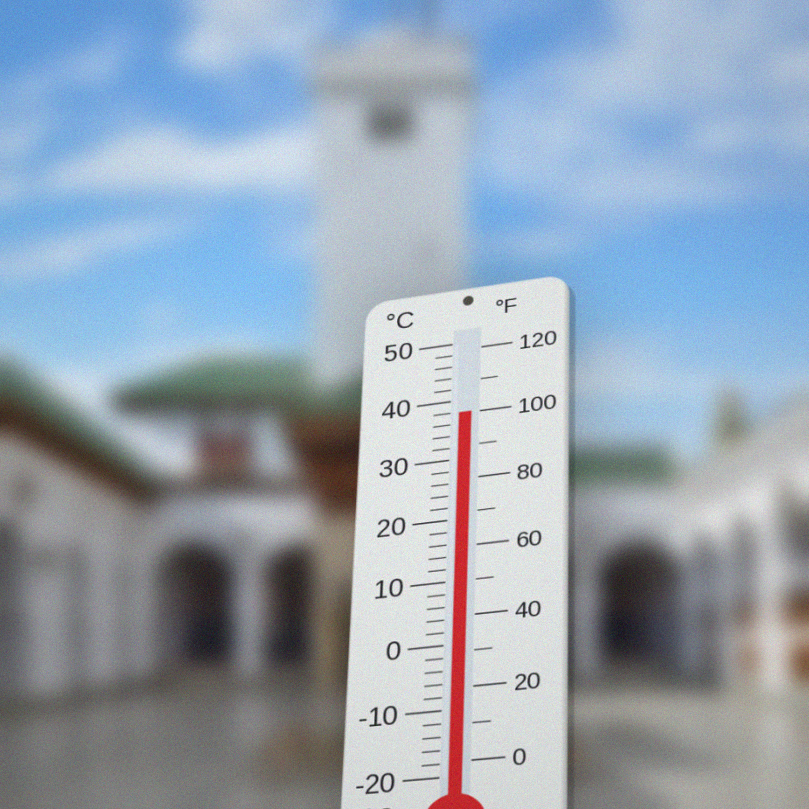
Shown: 38 °C
